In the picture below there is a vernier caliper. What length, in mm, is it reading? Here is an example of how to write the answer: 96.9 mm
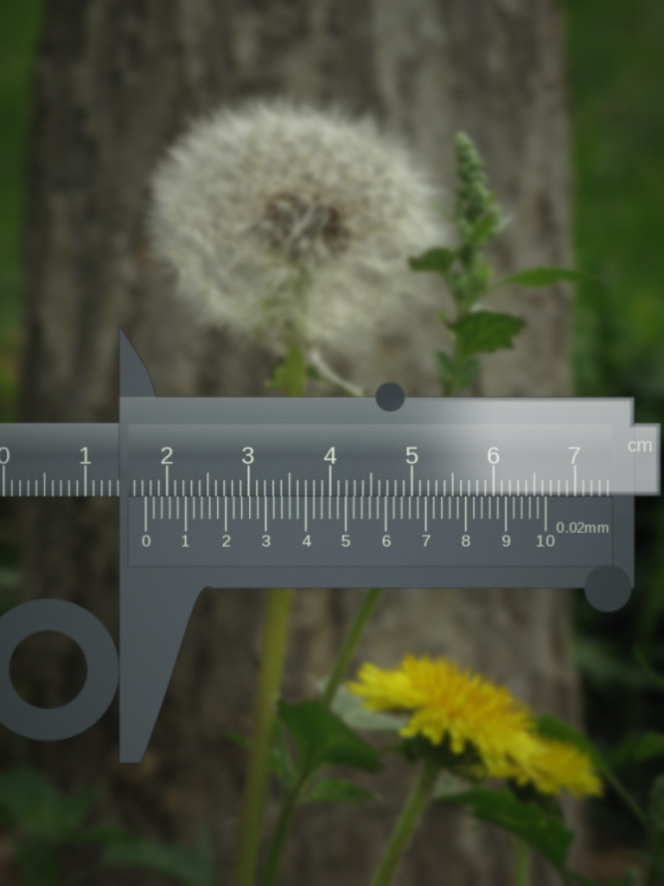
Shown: 17.4 mm
